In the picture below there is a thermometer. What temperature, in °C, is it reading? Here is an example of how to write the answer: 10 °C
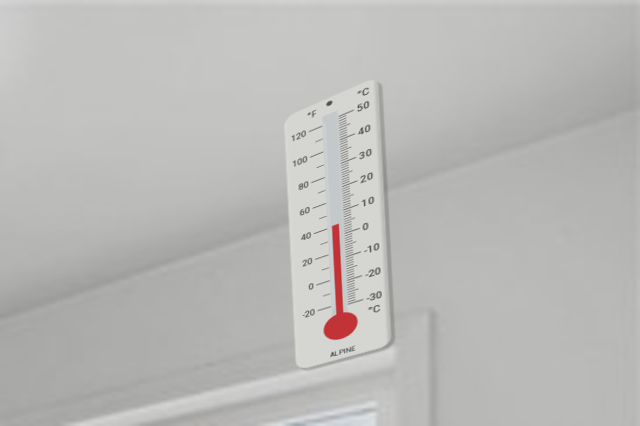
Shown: 5 °C
